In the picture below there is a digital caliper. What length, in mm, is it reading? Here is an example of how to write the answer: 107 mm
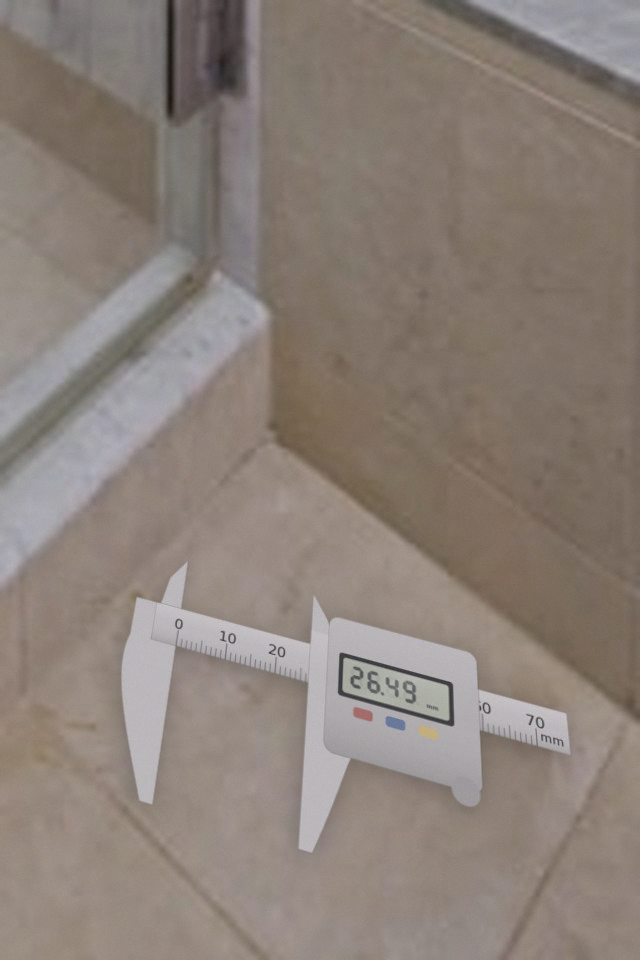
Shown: 26.49 mm
